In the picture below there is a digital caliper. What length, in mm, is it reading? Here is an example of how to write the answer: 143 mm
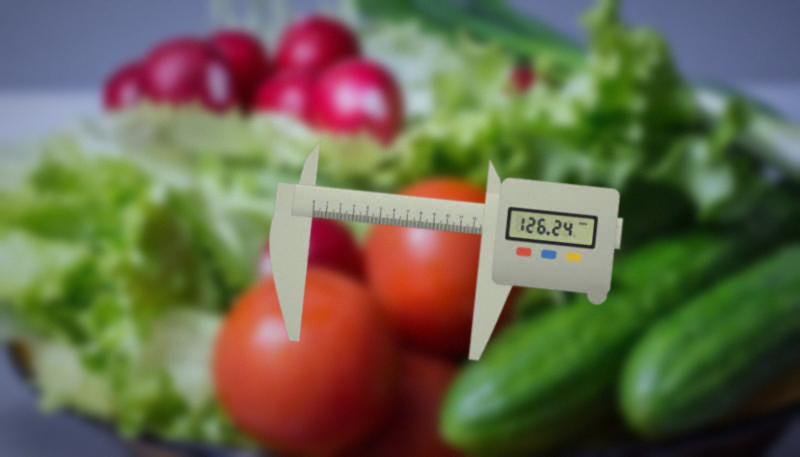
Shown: 126.24 mm
